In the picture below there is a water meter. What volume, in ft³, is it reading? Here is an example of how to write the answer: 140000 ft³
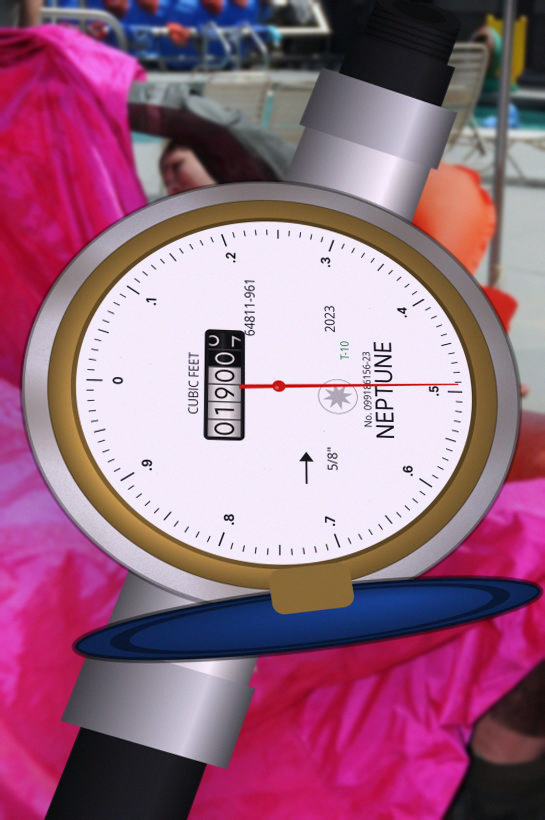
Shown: 19006.49 ft³
